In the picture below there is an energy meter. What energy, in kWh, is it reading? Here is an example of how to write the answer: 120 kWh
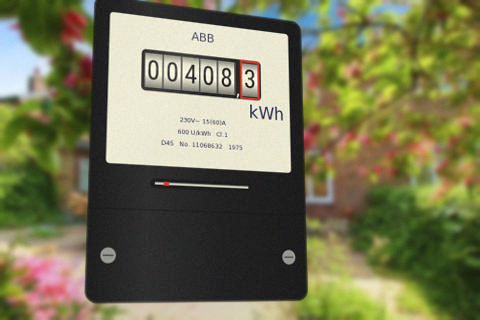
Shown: 408.3 kWh
